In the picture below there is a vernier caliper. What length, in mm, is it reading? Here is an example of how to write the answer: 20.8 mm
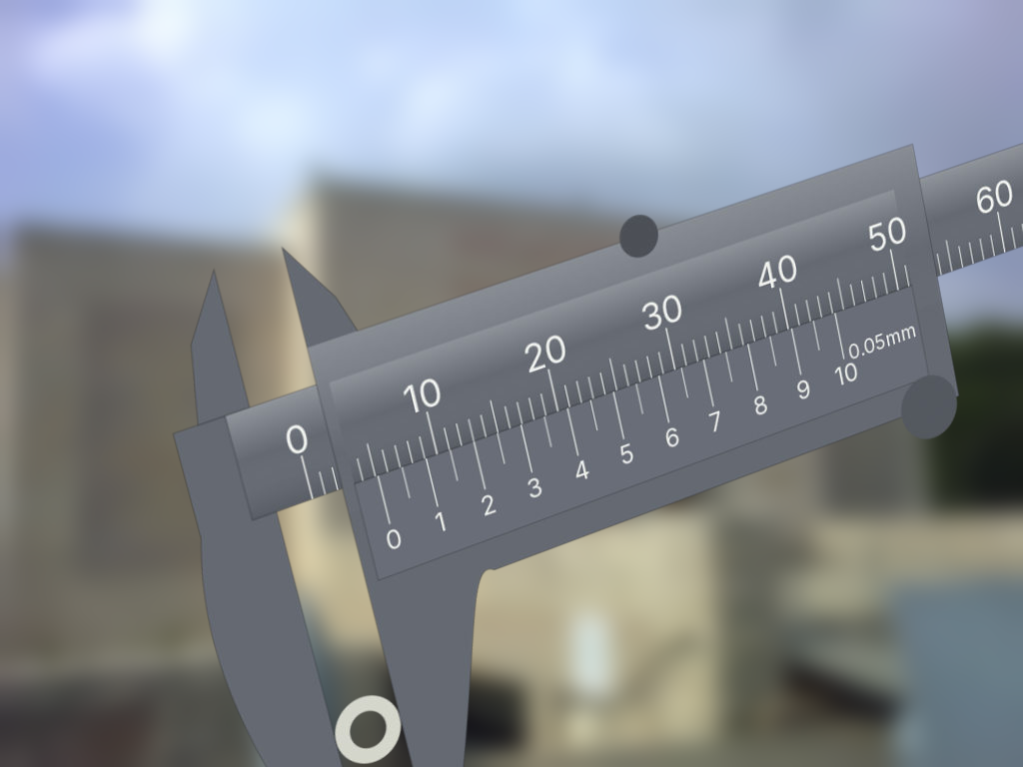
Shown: 5.2 mm
